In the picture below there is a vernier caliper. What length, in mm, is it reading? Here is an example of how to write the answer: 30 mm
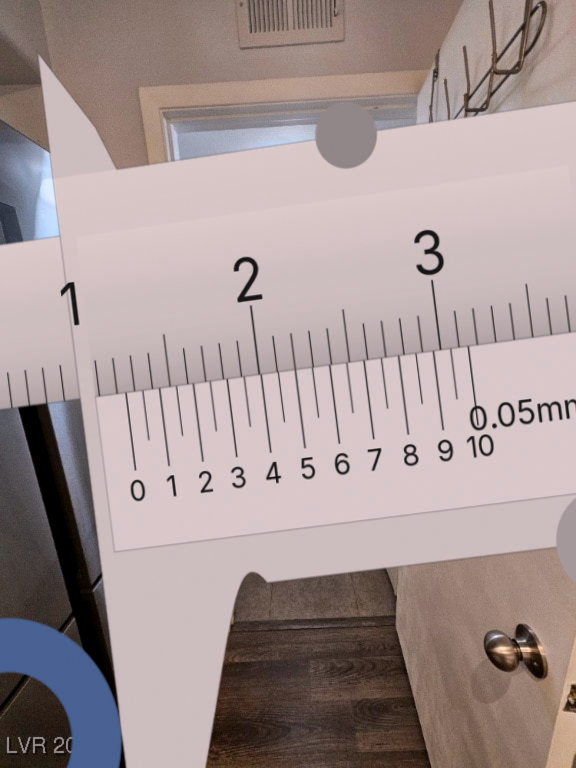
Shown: 12.5 mm
